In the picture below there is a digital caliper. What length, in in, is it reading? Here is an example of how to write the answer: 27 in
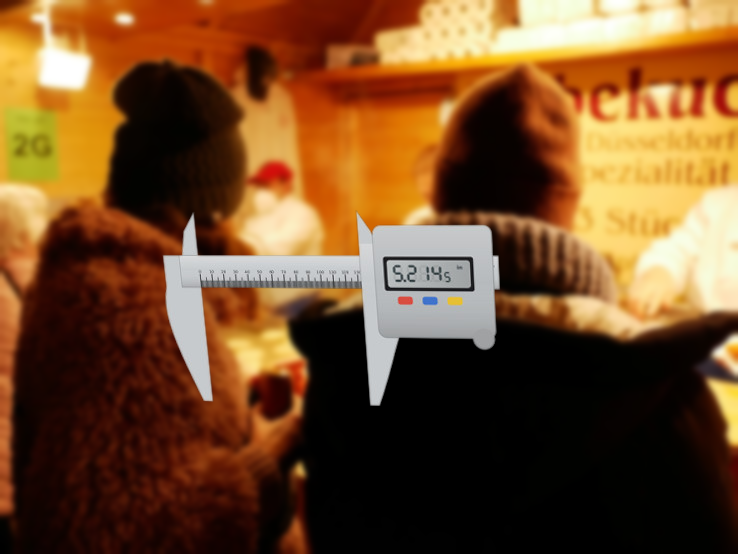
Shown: 5.2145 in
